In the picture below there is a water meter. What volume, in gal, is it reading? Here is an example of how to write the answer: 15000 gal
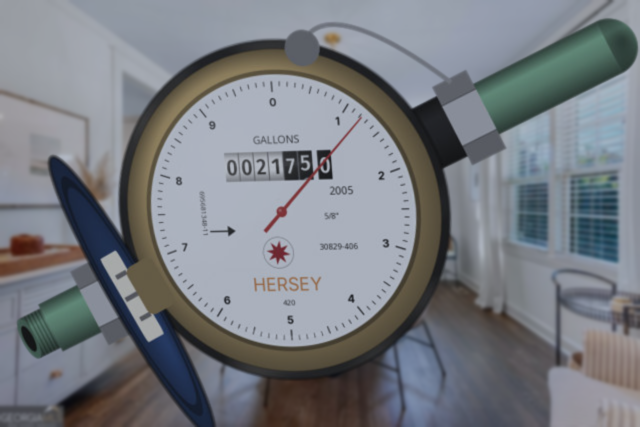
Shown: 21751.2 gal
